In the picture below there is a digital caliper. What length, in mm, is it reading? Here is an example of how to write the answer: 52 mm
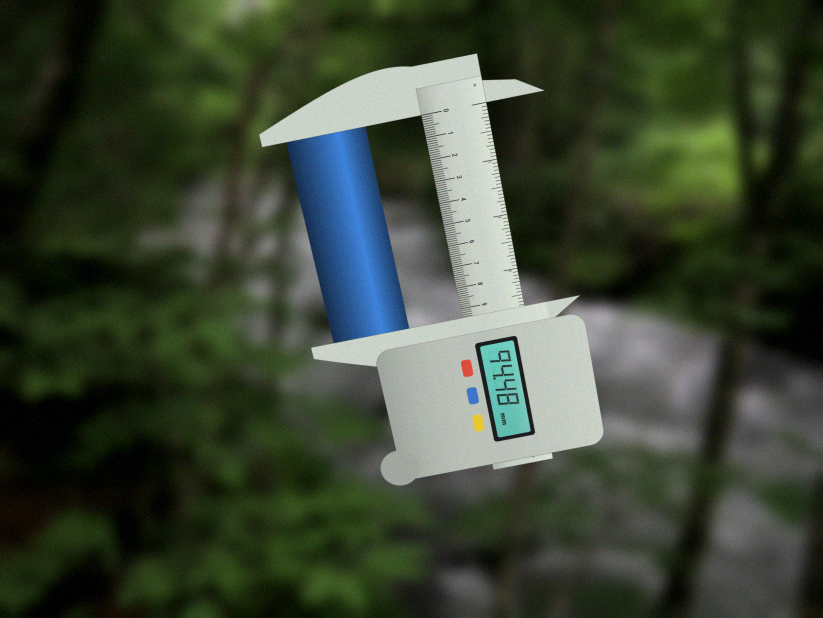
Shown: 94.48 mm
